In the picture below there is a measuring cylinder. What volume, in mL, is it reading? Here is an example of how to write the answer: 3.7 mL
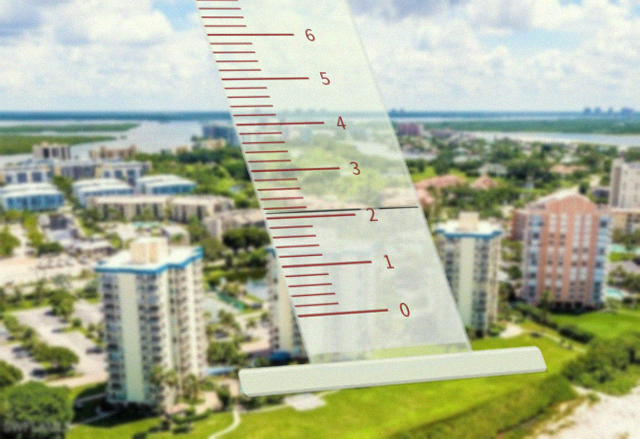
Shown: 2.1 mL
